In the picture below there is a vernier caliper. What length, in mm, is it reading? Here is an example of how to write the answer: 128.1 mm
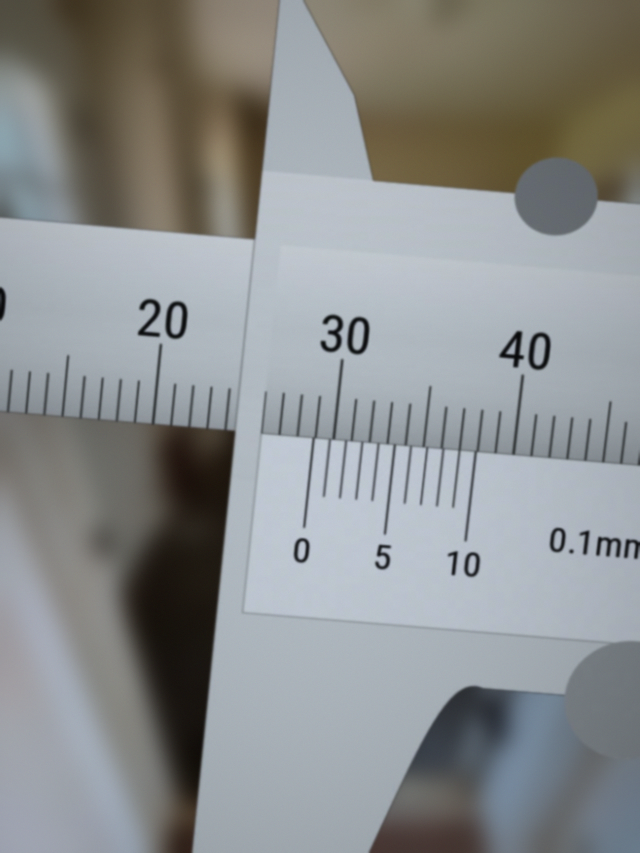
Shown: 28.9 mm
